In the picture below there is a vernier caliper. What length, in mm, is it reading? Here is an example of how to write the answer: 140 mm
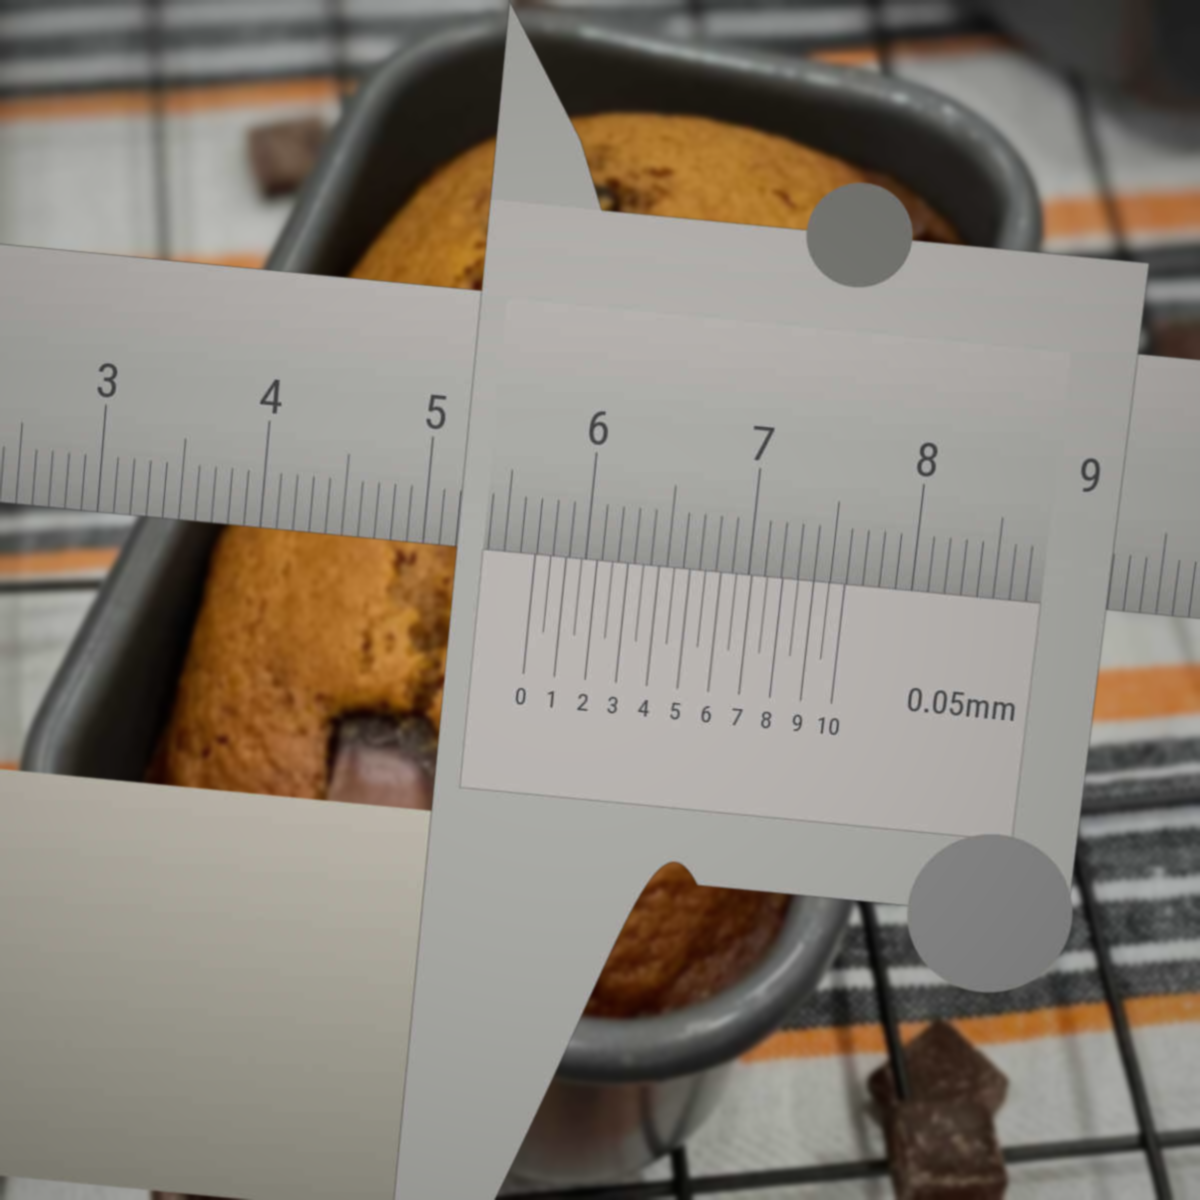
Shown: 56.9 mm
